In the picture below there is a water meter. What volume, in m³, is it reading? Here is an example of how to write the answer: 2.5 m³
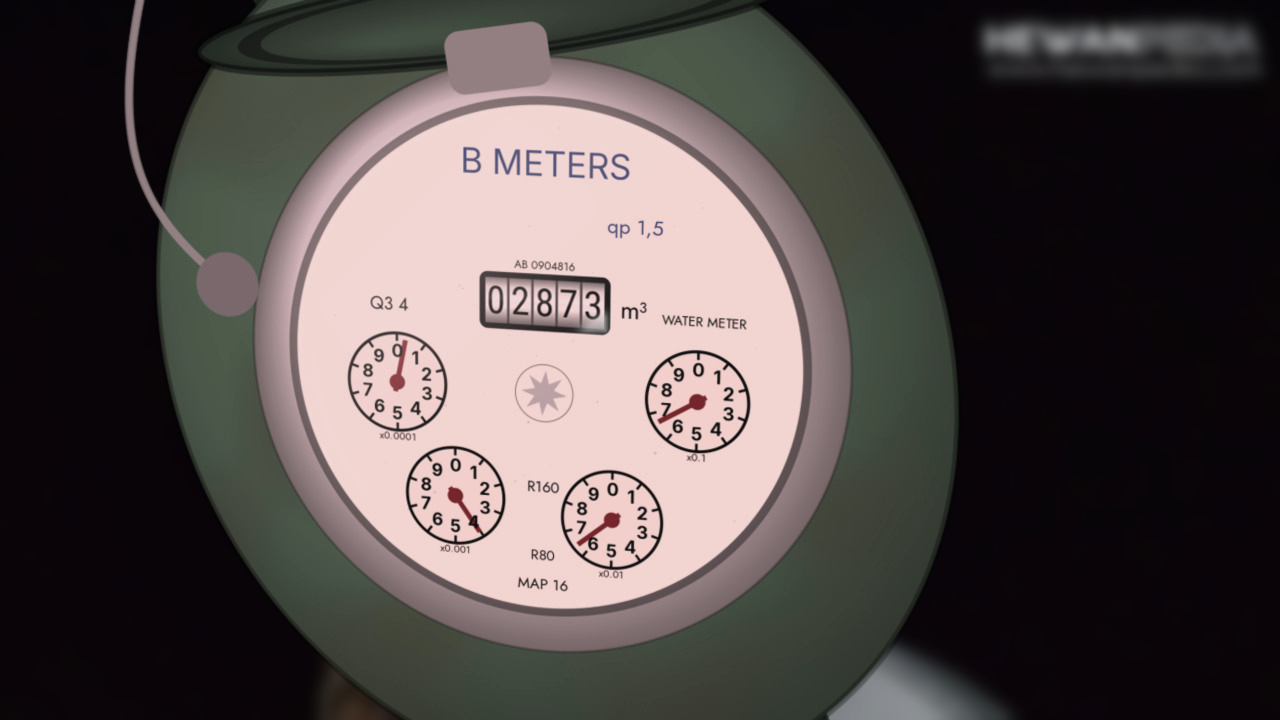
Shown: 2873.6640 m³
